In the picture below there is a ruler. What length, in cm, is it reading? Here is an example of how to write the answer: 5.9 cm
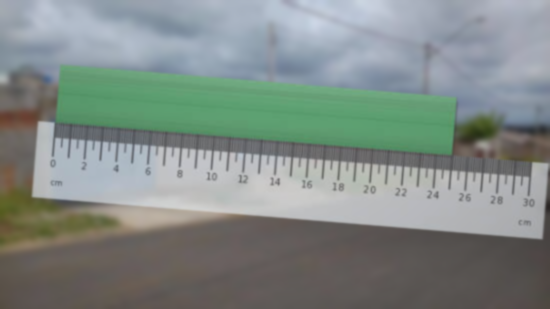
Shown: 25 cm
